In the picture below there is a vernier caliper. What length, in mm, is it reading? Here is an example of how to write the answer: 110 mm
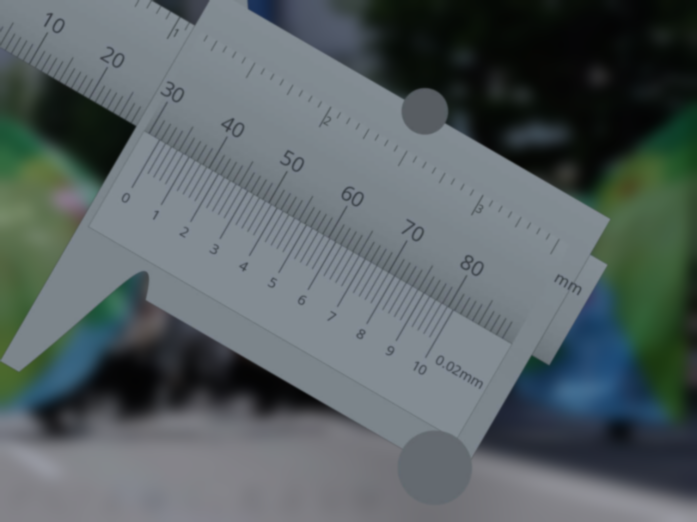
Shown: 31.8 mm
